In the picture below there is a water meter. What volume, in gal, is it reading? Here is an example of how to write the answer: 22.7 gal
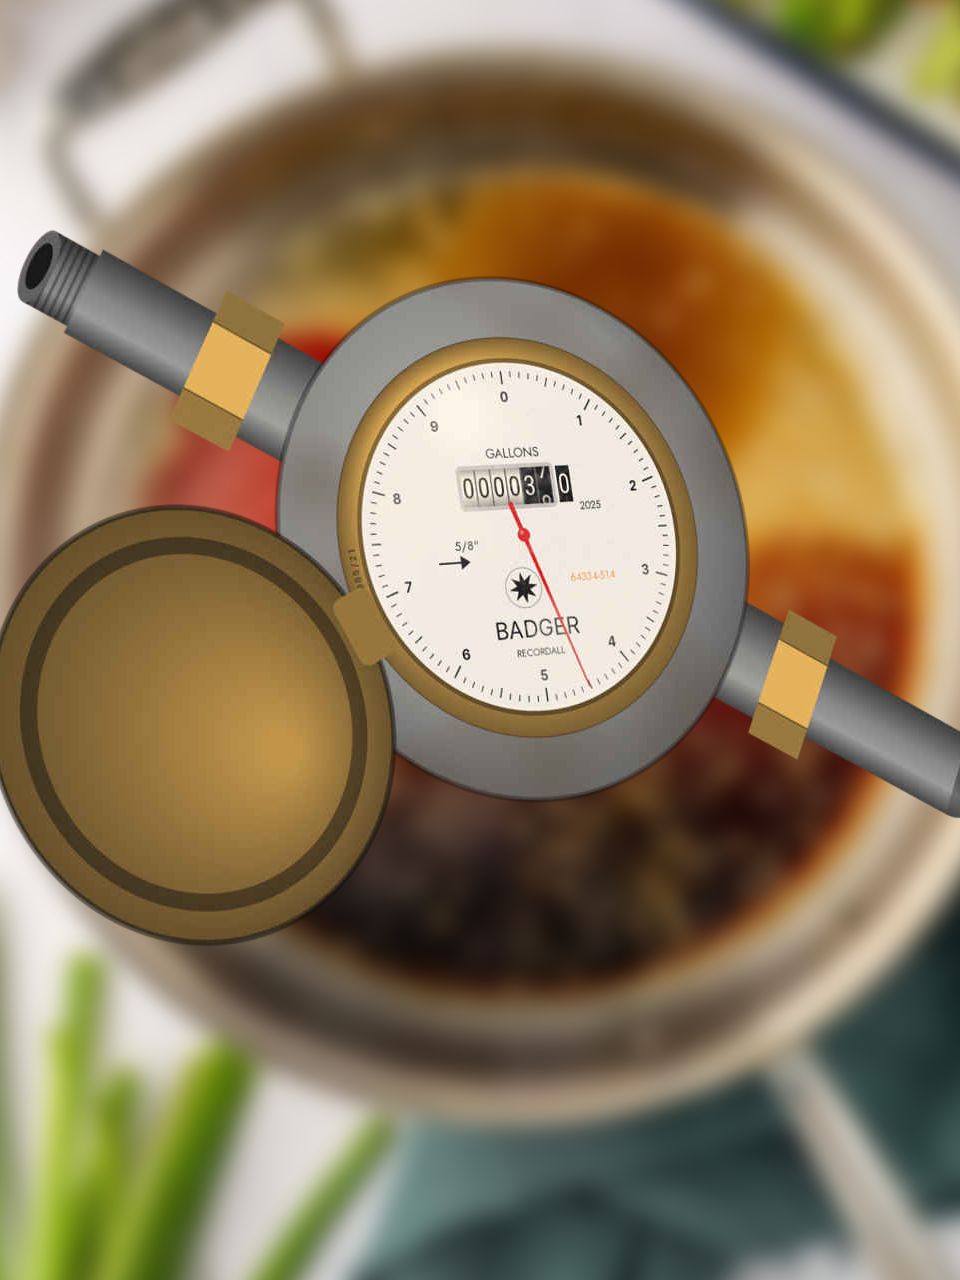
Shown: 374.5 gal
